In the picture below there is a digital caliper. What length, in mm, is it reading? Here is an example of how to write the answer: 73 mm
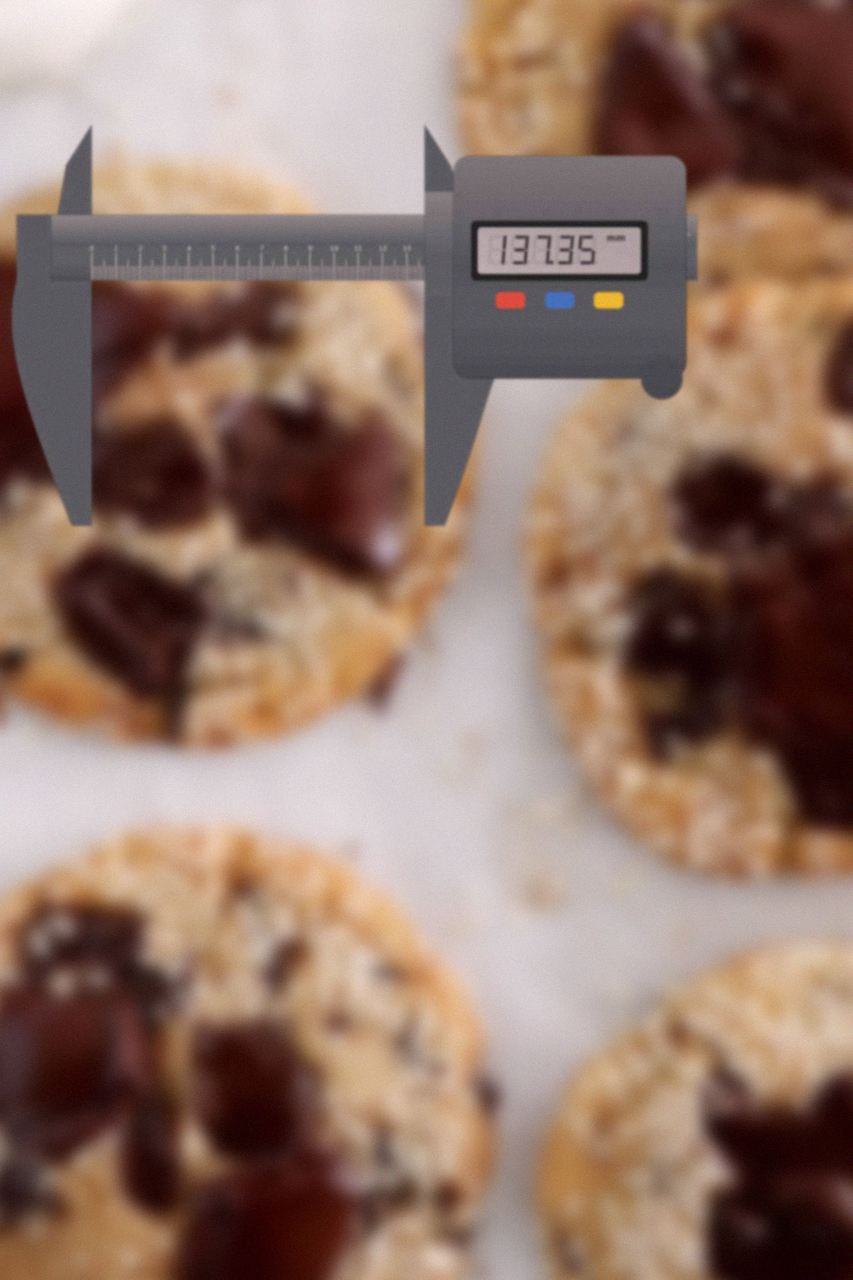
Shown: 137.35 mm
